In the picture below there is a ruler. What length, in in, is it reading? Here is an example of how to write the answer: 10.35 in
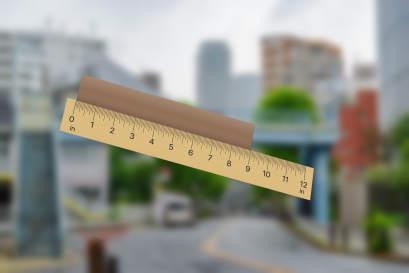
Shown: 9 in
